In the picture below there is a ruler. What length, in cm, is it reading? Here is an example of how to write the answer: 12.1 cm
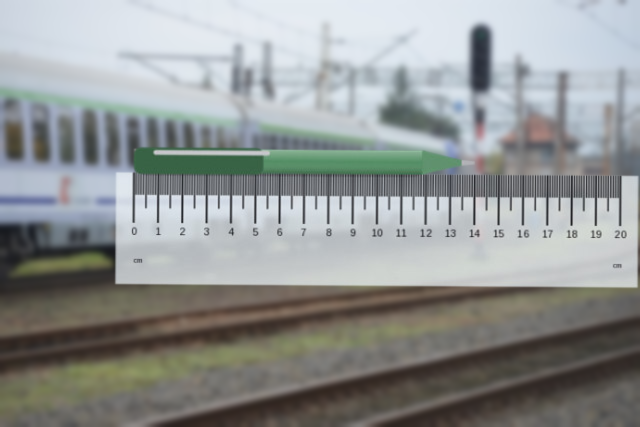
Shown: 14 cm
